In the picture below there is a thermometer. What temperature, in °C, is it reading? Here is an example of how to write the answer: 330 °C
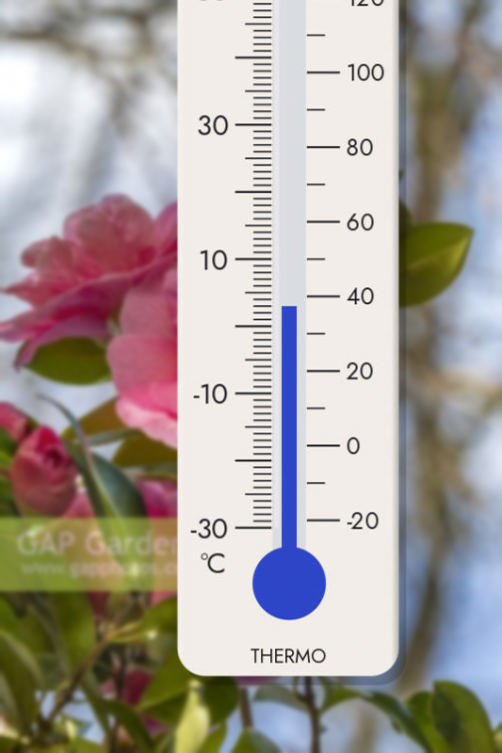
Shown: 3 °C
